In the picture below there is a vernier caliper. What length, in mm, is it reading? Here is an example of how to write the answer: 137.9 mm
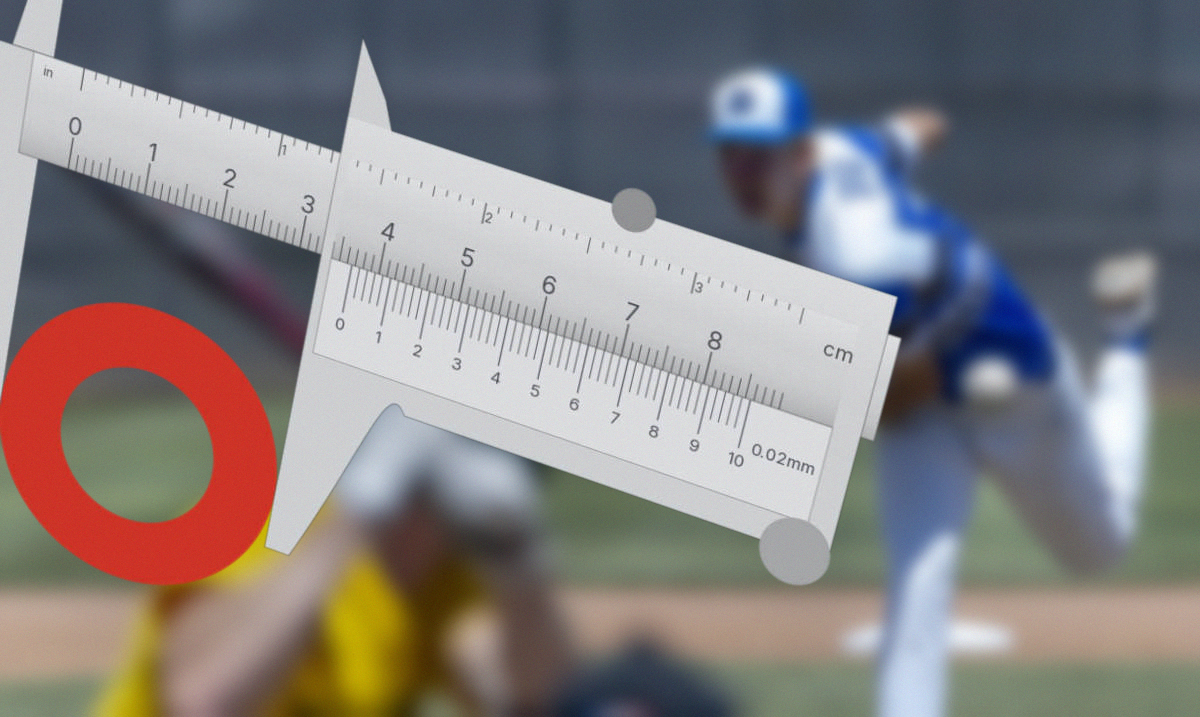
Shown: 36.6 mm
